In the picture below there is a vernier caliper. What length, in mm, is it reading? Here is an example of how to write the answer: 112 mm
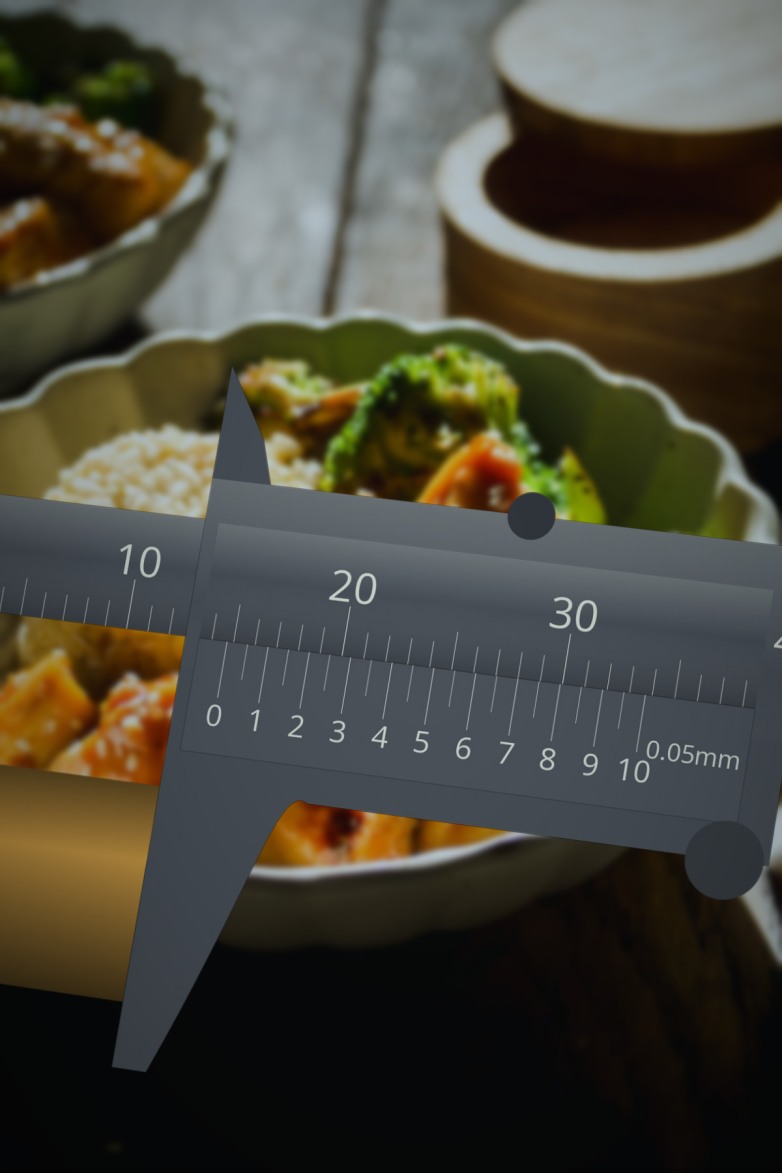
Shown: 14.70 mm
